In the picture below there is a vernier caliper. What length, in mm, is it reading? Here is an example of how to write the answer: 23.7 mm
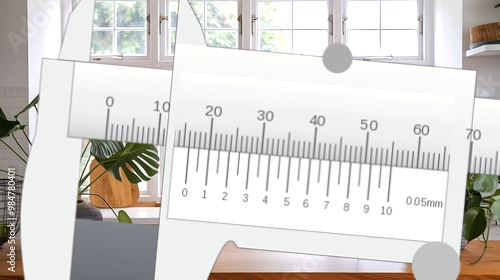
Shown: 16.0 mm
